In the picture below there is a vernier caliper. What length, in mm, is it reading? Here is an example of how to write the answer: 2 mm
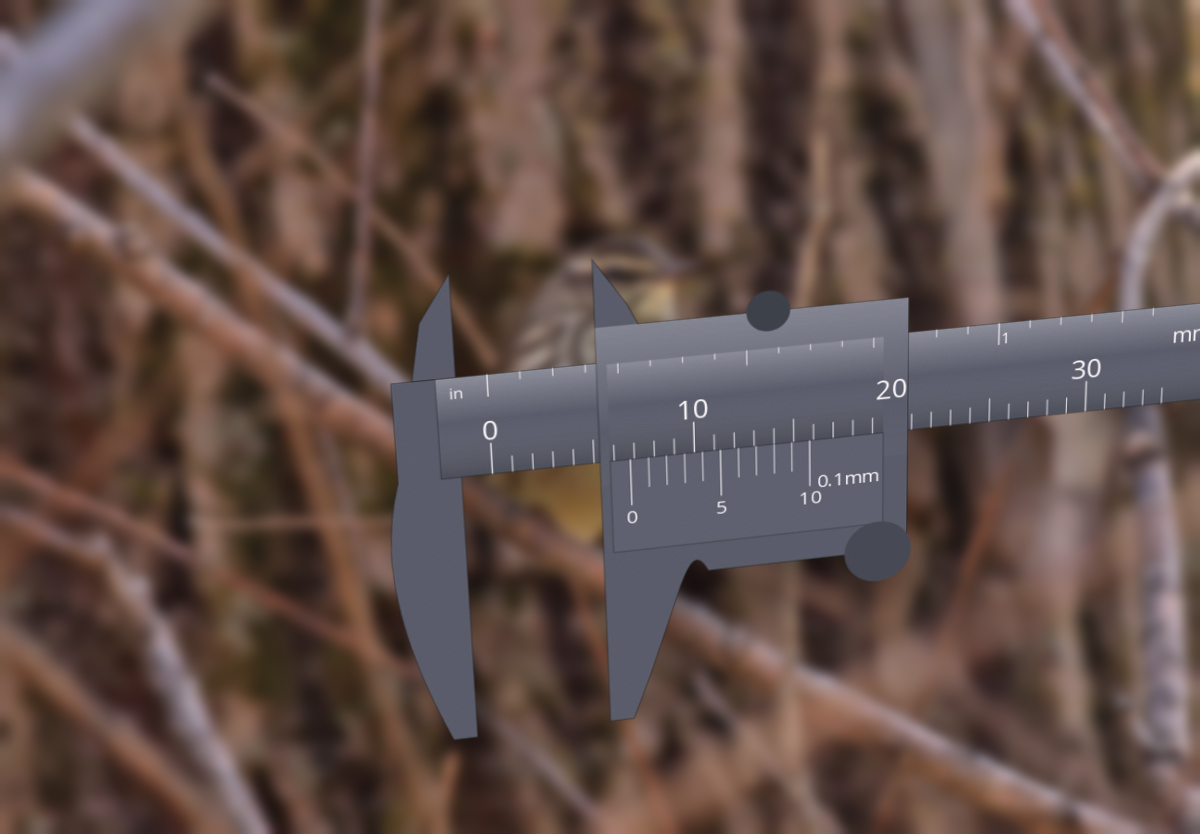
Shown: 6.8 mm
